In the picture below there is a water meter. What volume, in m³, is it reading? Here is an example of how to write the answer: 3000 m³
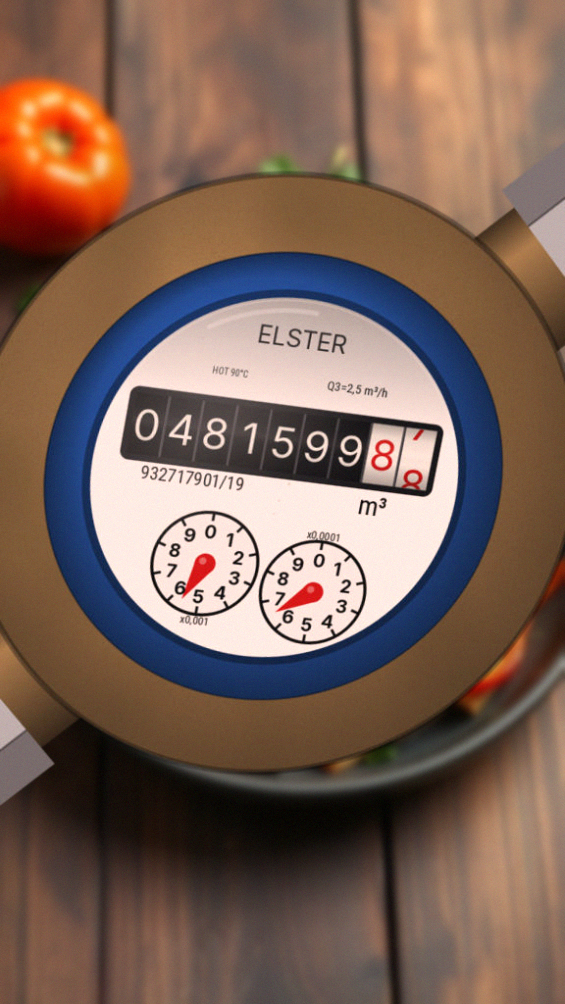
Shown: 481599.8756 m³
